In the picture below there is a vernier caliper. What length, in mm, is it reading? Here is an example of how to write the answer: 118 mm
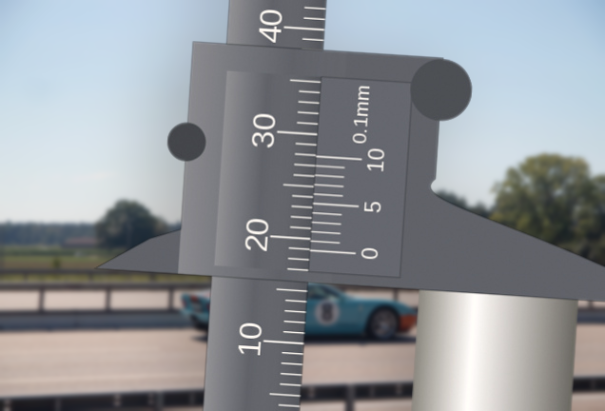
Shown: 18.9 mm
